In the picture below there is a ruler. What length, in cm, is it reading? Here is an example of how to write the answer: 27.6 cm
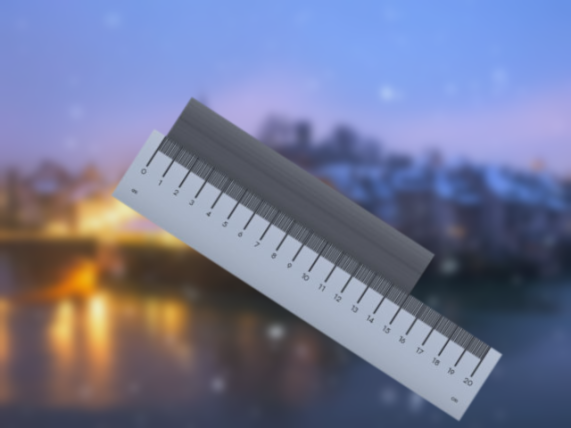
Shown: 15 cm
